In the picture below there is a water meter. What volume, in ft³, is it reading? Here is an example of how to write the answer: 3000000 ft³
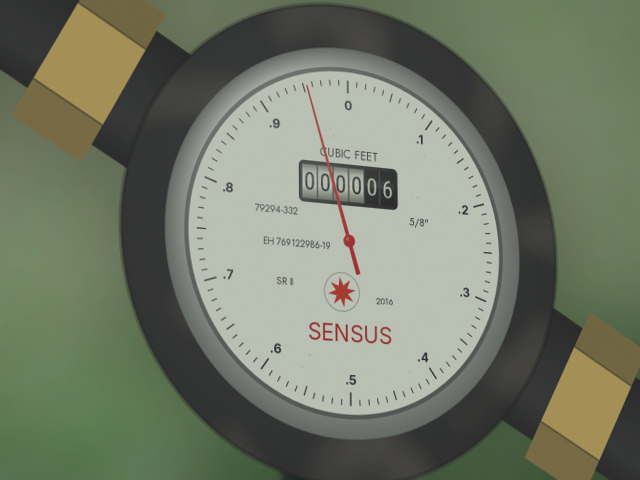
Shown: 5.95 ft³
